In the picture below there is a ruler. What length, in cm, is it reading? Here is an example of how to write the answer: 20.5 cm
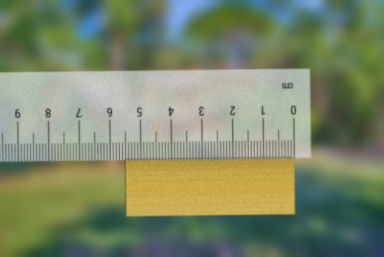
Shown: 5.5 cm
